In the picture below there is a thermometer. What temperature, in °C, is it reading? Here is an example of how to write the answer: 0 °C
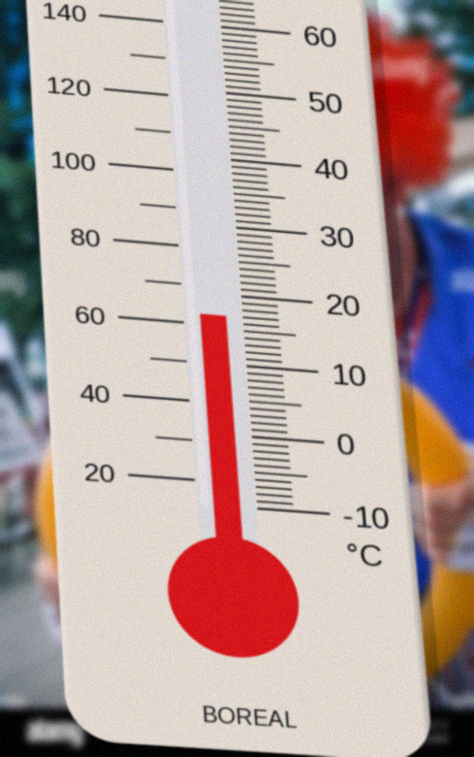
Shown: 17 °C
